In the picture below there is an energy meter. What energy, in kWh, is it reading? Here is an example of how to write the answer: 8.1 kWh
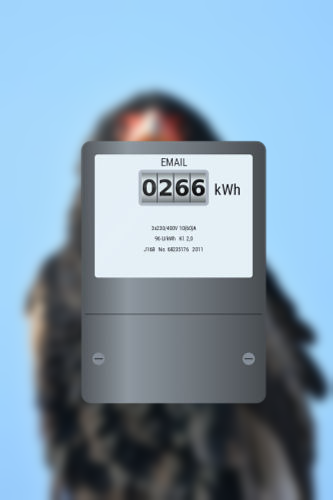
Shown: 266 kWh
